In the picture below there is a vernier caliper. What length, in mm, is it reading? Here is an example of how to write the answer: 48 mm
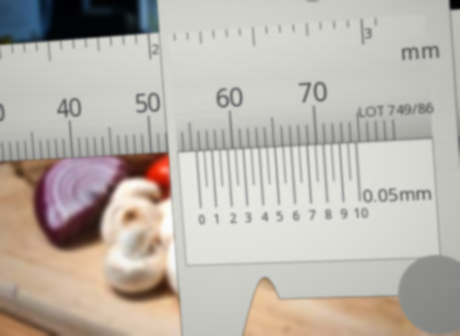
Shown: 55.6 mm
